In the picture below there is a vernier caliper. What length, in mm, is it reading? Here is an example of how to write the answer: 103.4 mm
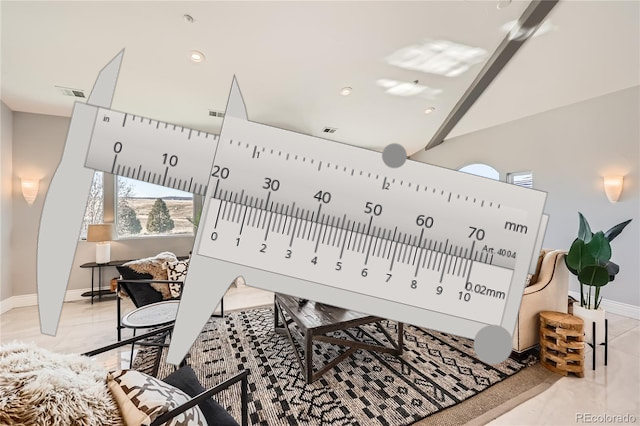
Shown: 21.5 mm
